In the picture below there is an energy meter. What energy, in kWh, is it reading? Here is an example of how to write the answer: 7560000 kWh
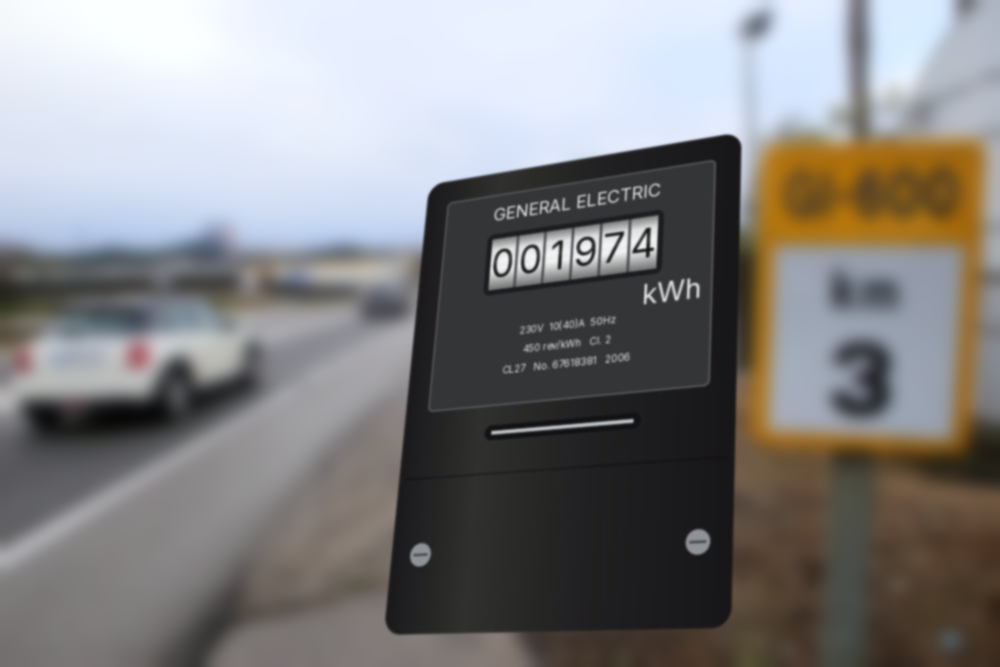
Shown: 1974 kWh
